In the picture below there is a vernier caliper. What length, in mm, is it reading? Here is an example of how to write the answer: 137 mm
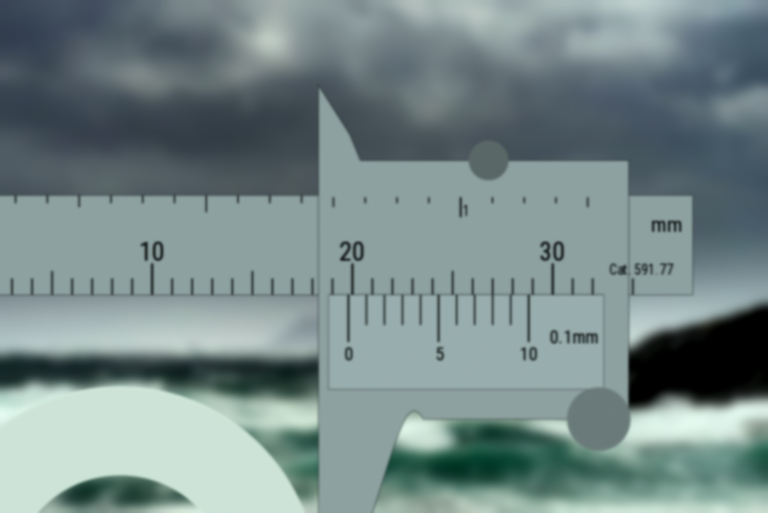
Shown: 19.8 mm
